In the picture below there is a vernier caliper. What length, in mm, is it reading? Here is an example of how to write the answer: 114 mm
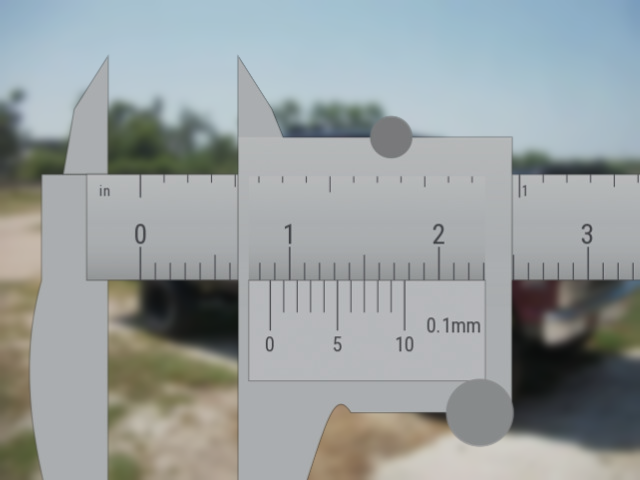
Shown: 8.7 mm
